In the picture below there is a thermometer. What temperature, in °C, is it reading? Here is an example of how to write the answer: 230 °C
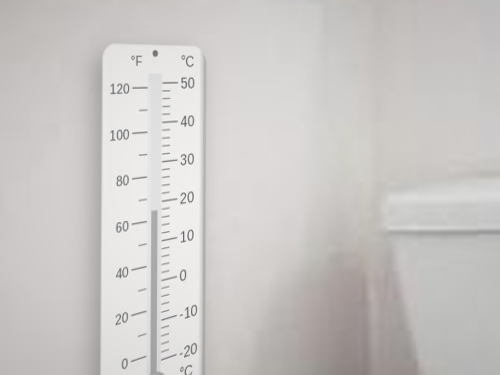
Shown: 18 °C
